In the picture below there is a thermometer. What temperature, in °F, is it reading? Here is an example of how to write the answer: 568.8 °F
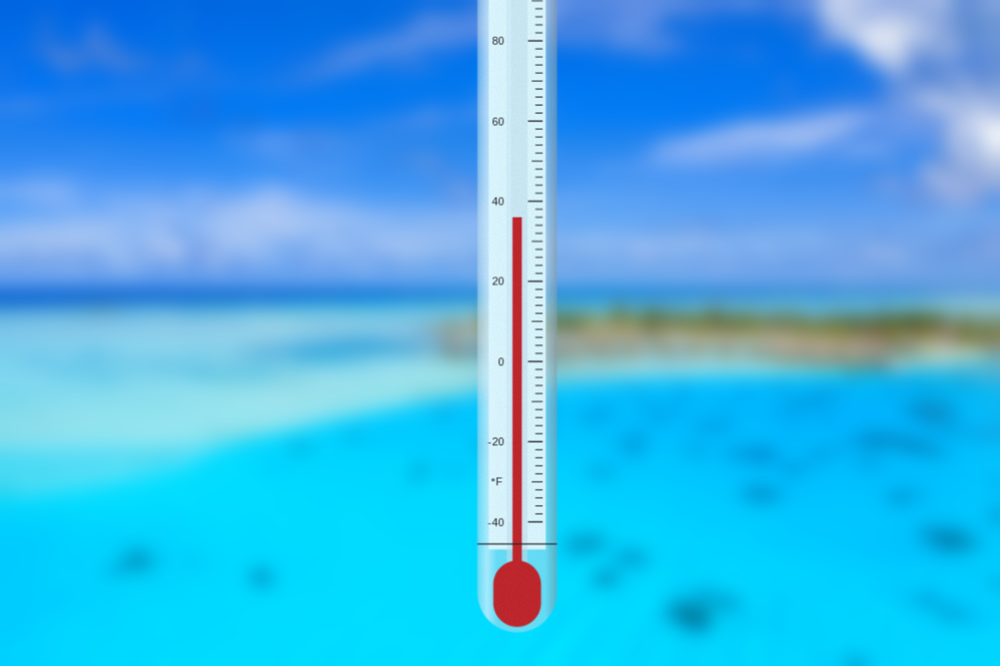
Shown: 36 °F
